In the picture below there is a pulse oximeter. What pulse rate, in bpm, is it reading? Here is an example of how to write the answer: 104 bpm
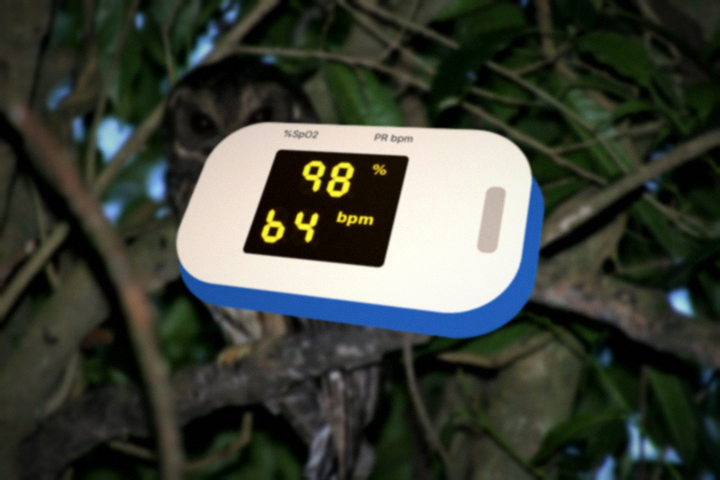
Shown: 64 bpm
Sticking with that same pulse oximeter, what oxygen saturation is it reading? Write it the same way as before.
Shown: 98 %
